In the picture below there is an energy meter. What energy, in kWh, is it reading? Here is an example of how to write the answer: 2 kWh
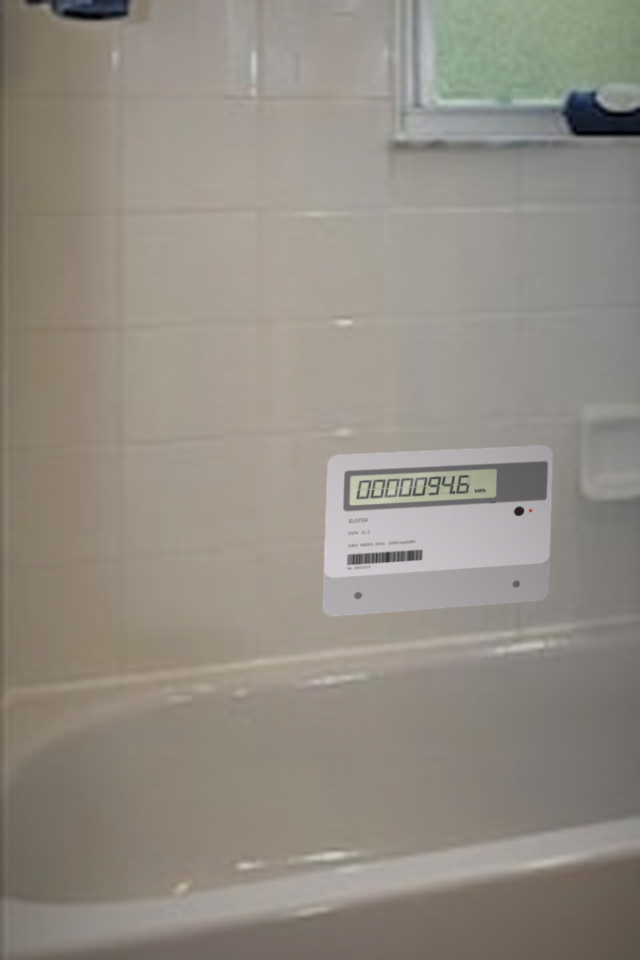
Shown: 94.6 kWh
